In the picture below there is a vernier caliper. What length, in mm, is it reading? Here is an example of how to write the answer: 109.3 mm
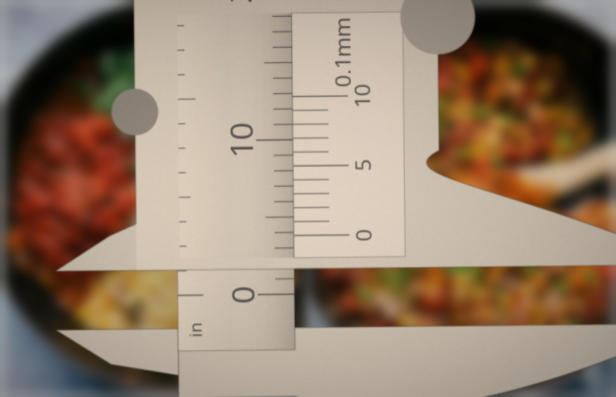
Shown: 3.8 mm
